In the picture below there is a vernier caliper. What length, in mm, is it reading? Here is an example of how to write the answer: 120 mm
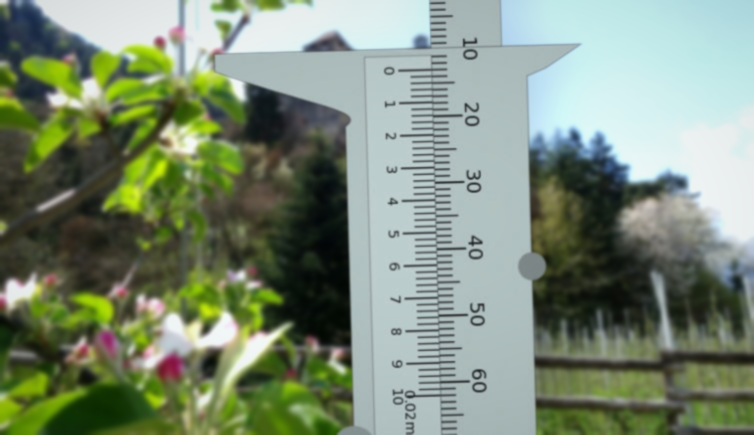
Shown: 13.0 mm
